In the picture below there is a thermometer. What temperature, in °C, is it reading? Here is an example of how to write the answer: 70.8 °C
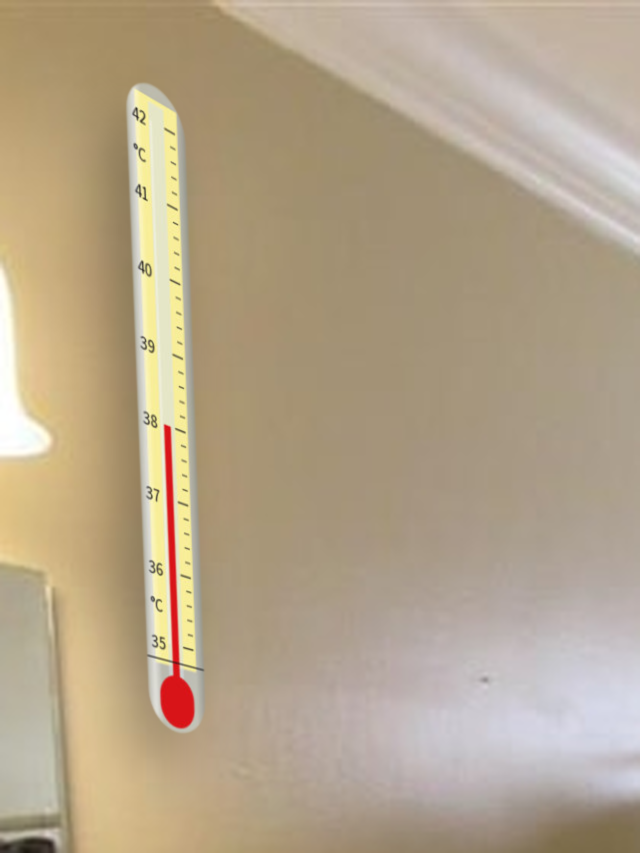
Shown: 38 °C
